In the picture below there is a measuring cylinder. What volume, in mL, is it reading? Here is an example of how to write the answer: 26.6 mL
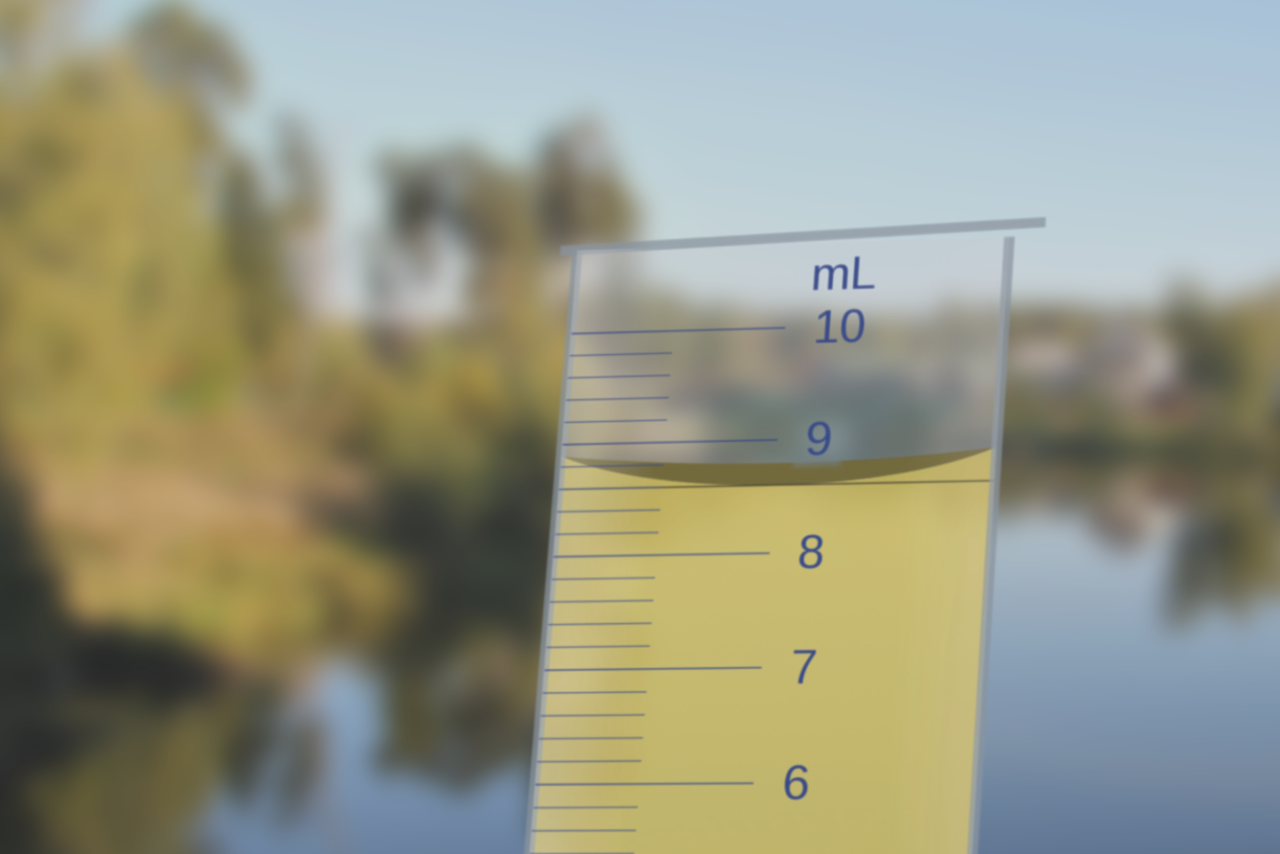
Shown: 8.6 mL
